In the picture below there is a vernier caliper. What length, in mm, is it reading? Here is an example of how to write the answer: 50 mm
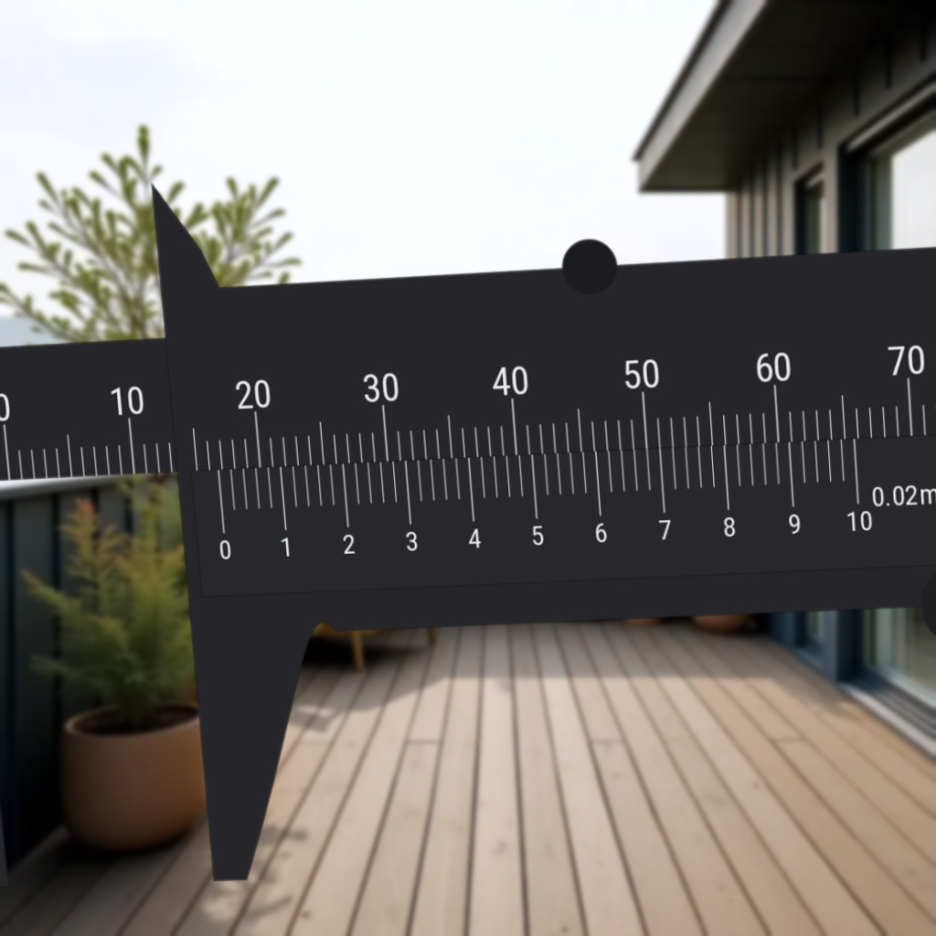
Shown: 16.7 mm
